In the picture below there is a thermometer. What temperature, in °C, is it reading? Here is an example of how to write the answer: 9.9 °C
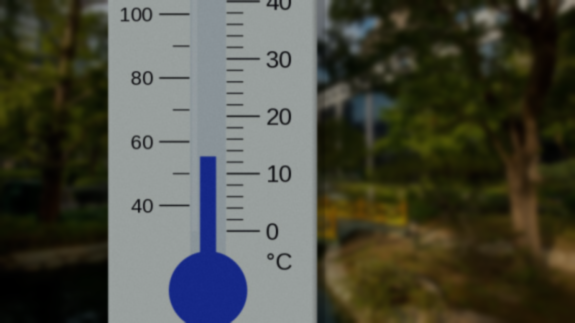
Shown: 13 °C
